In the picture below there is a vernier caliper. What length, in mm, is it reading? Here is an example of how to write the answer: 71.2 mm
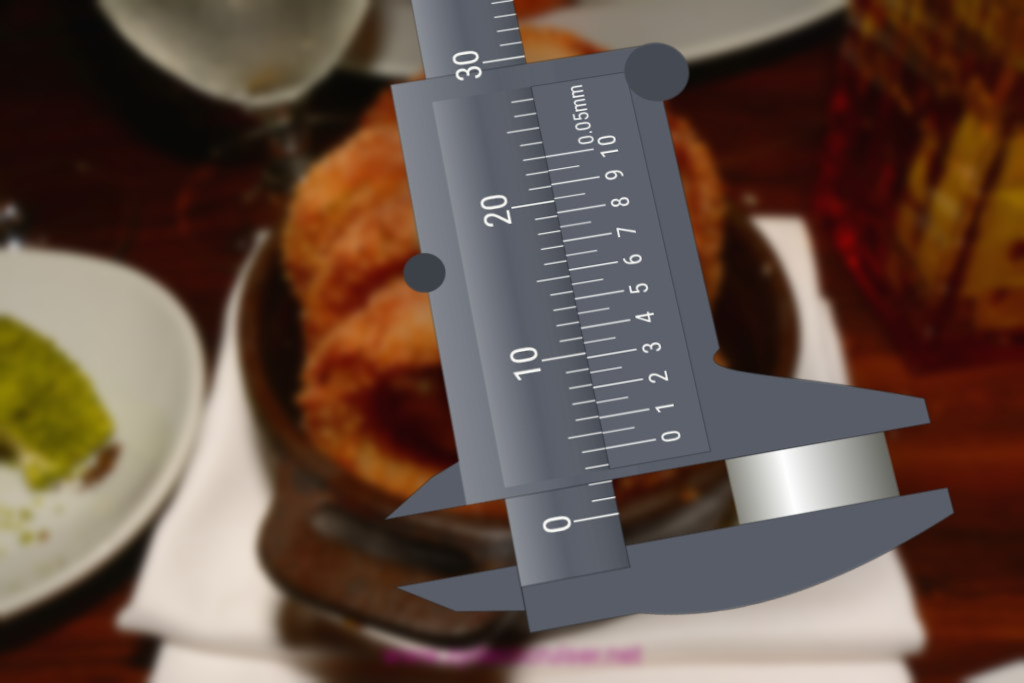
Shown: 4.0 mm
